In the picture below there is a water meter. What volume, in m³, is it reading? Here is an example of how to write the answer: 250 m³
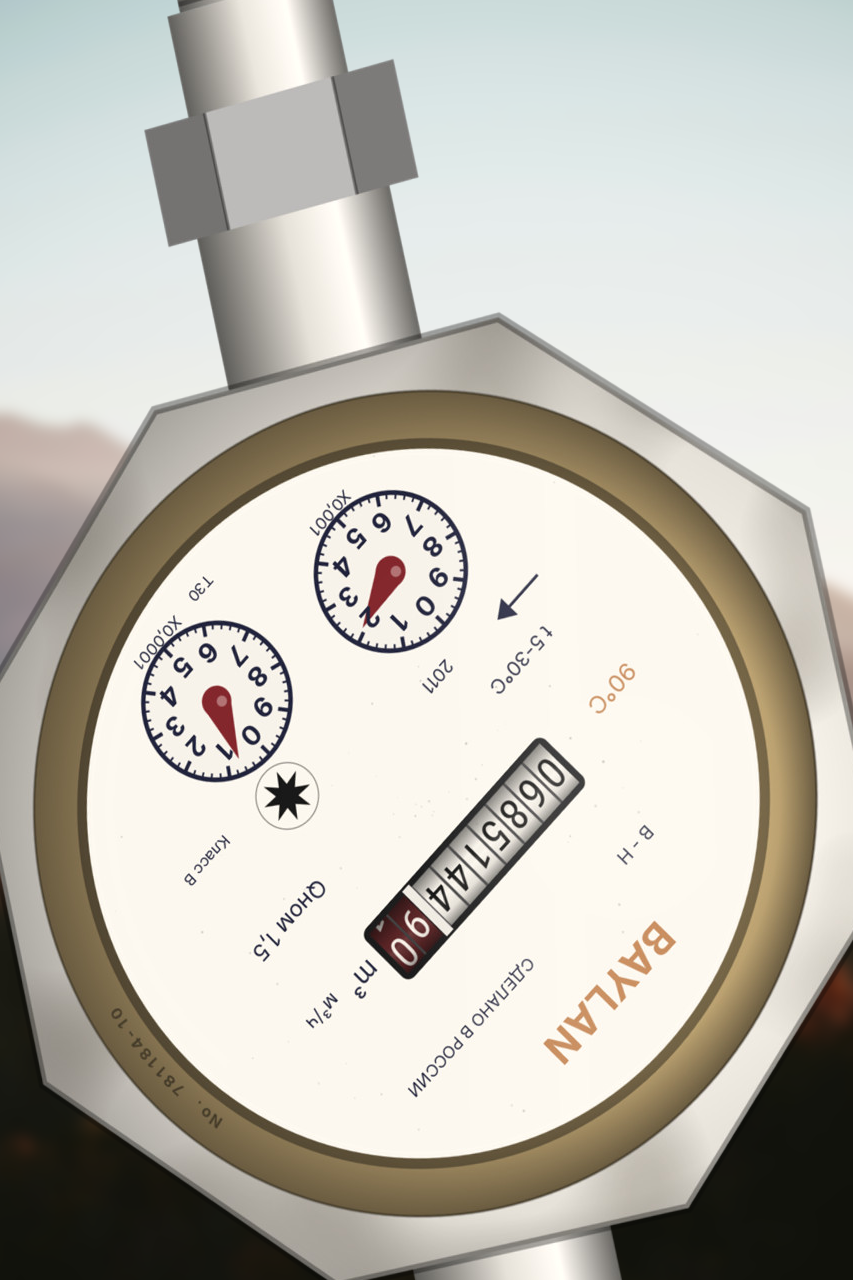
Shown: 685144.9020 m³
